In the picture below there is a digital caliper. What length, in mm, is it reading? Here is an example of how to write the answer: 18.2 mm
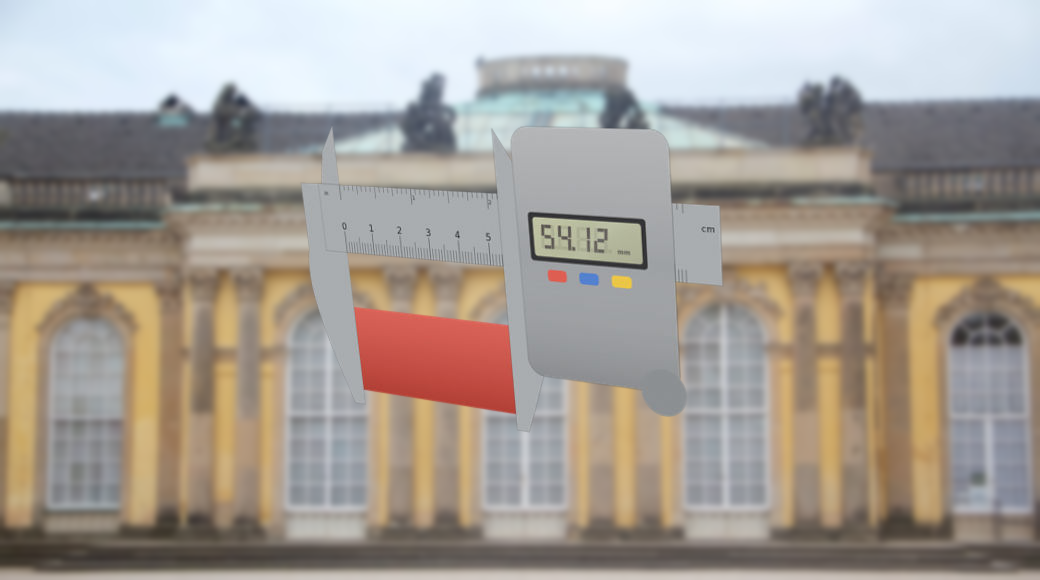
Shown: 54.12 mm
